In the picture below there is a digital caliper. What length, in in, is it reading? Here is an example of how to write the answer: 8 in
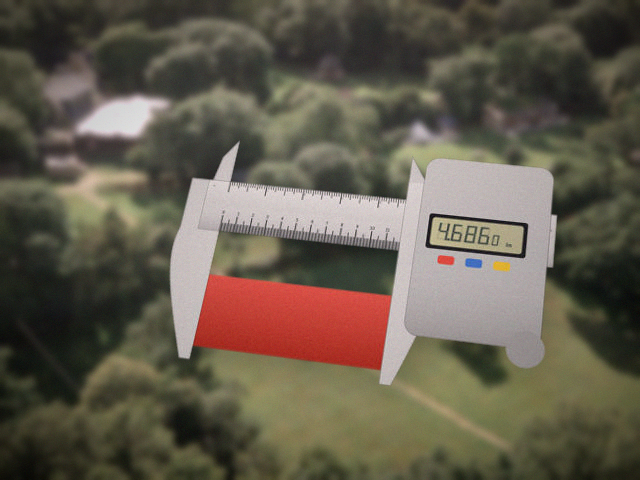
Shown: 4.6860 in
